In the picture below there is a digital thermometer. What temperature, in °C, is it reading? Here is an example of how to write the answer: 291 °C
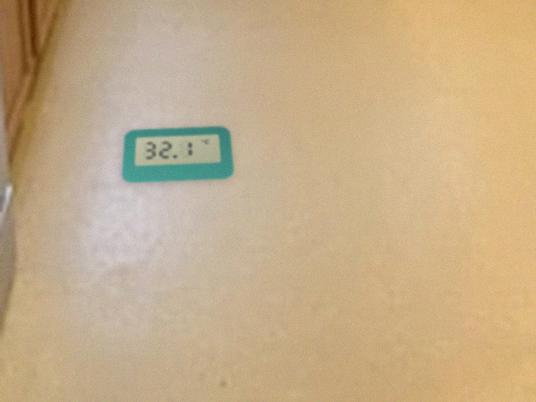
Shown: 32.1 °C
